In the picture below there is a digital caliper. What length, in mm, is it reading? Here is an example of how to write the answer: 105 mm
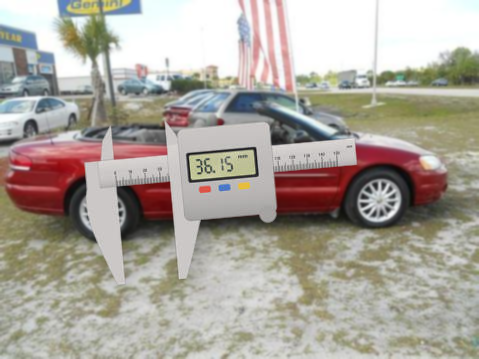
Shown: 36.15 mm
